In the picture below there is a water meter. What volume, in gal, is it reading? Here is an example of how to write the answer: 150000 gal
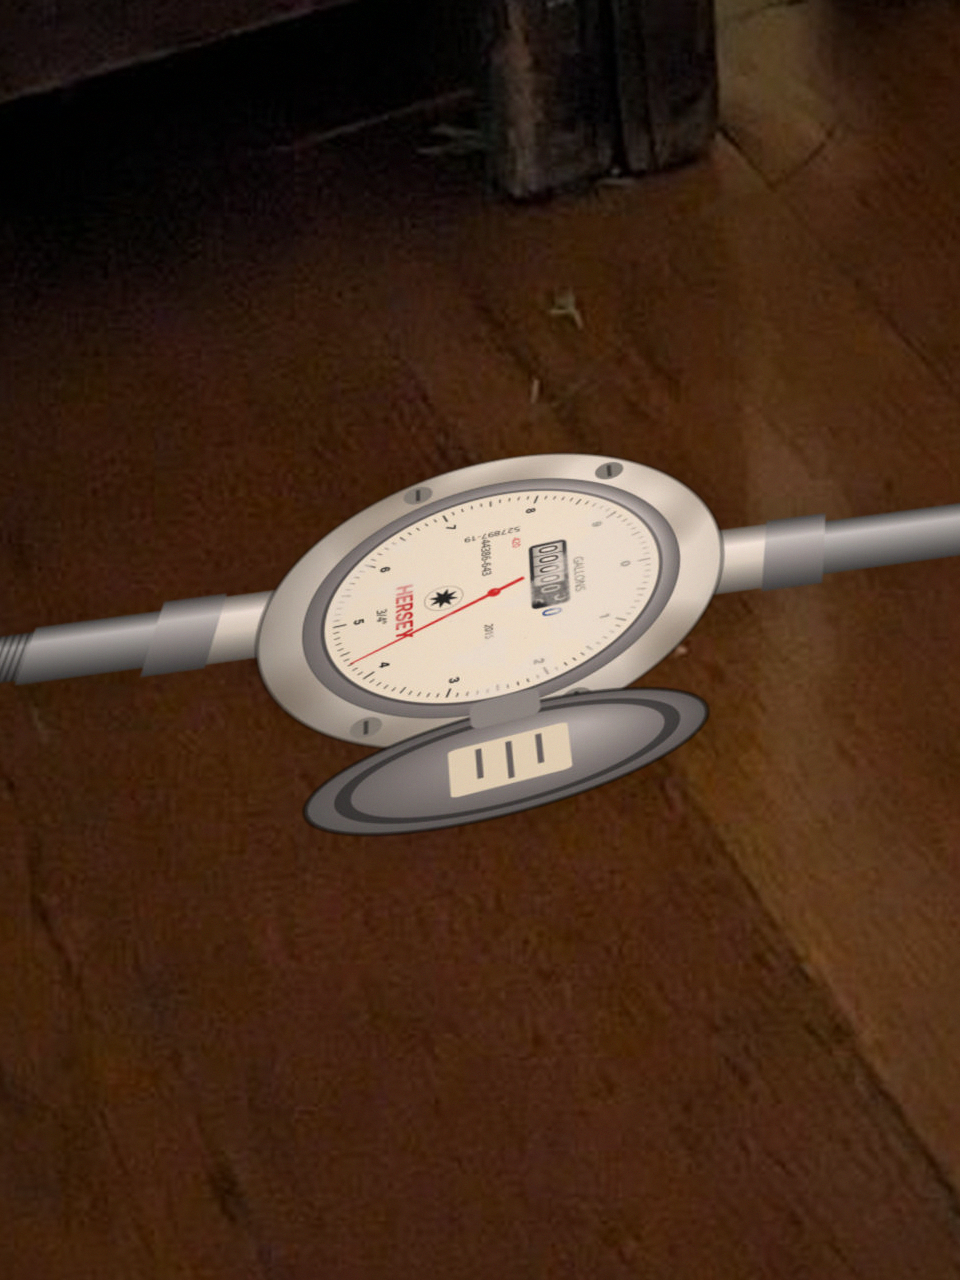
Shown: 54.3 gal
